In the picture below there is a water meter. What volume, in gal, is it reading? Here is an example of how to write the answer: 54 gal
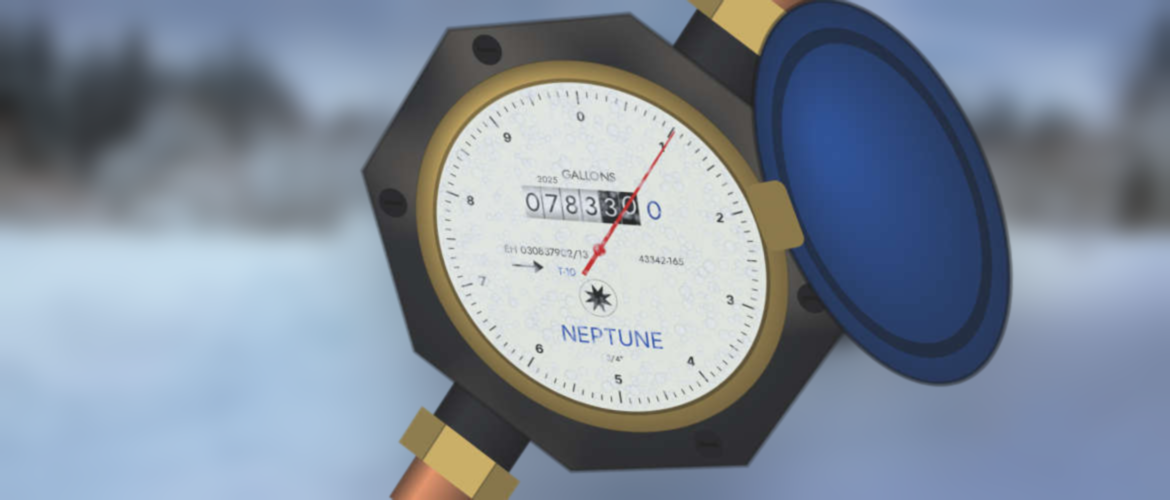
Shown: 783301.0 gal
